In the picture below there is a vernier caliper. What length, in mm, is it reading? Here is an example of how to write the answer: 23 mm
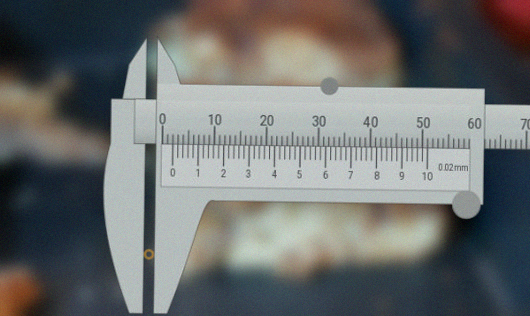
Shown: 2.0 mm
